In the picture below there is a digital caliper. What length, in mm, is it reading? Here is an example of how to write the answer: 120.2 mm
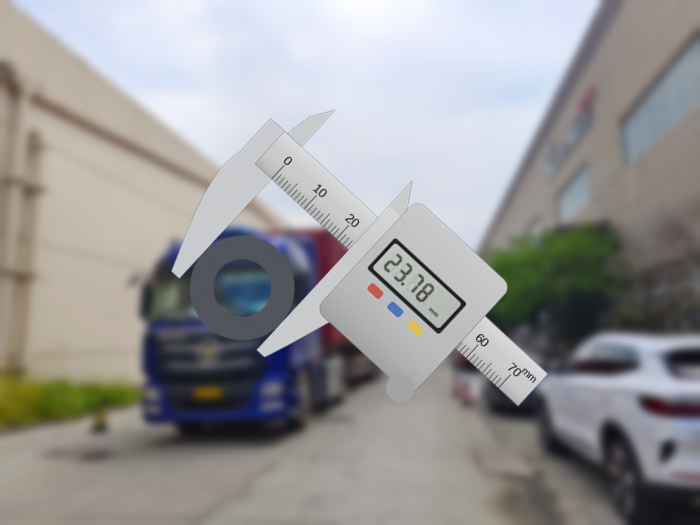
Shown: 23.78 mm
